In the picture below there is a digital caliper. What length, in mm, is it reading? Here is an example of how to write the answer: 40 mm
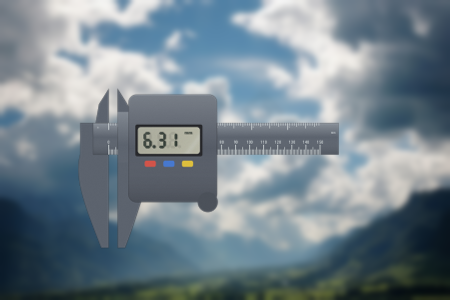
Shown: 6.31 mm
